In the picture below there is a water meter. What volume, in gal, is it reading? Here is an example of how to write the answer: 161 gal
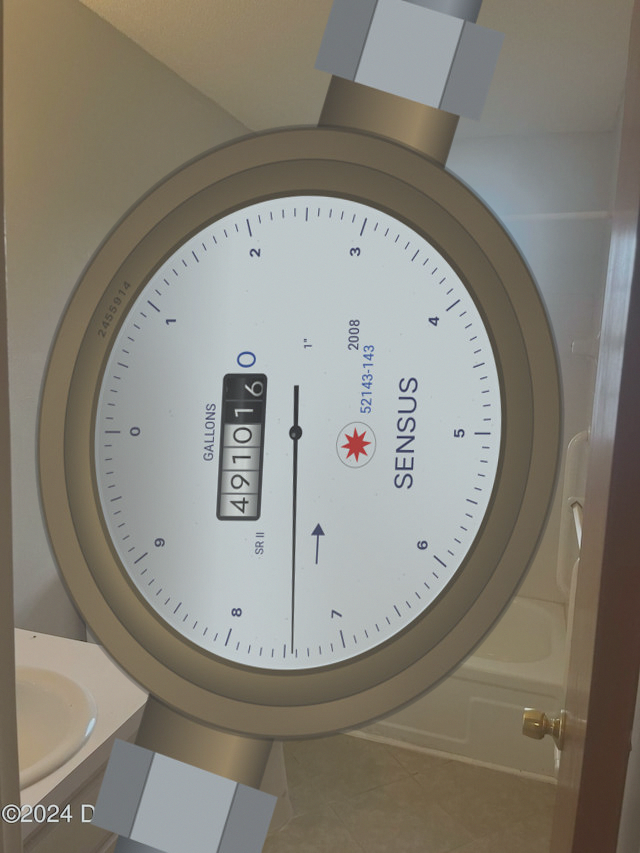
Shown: 4910157.4 gal
